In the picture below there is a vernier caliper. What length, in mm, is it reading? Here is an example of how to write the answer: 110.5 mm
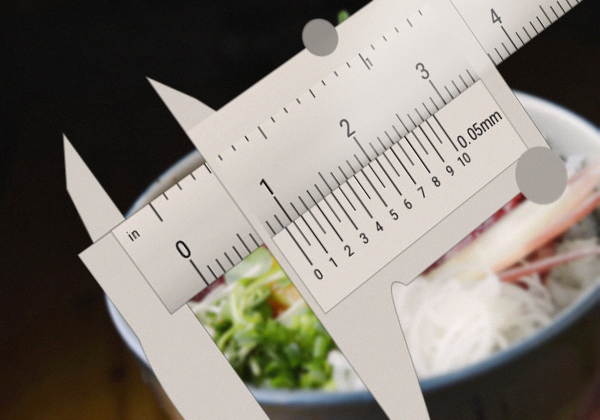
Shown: 9.2 mm
